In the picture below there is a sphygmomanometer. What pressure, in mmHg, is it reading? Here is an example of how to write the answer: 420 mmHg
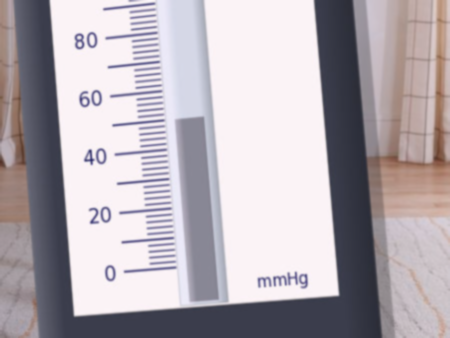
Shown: 50 mmHg
